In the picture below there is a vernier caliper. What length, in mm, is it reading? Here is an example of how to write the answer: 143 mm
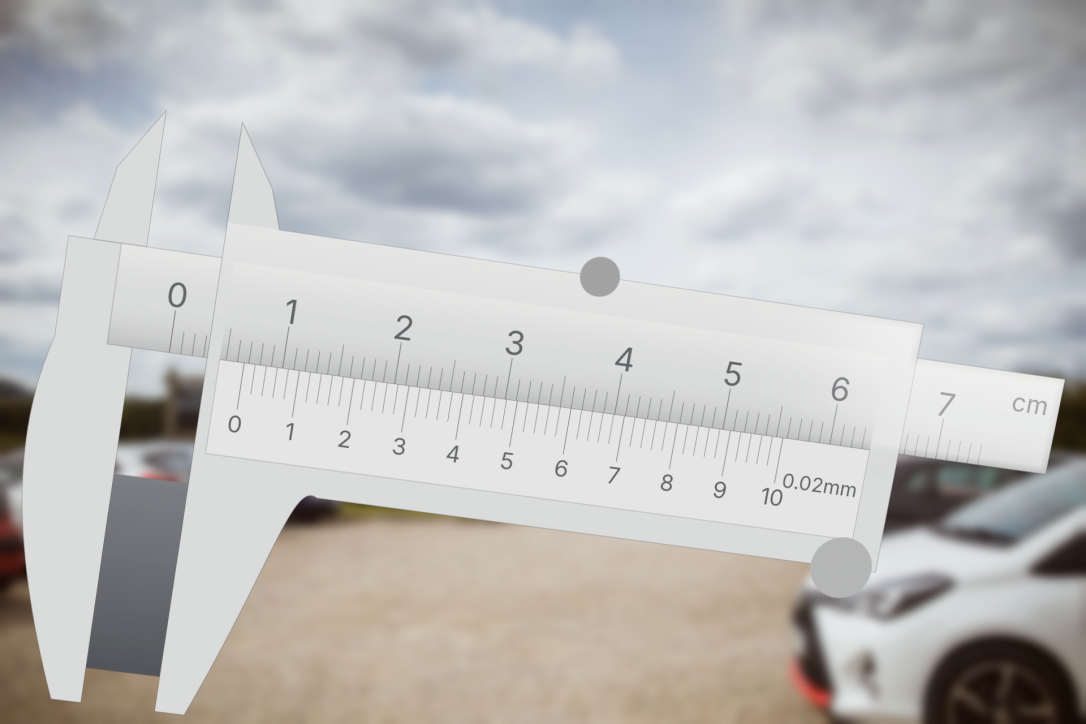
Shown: 6.6 mm
